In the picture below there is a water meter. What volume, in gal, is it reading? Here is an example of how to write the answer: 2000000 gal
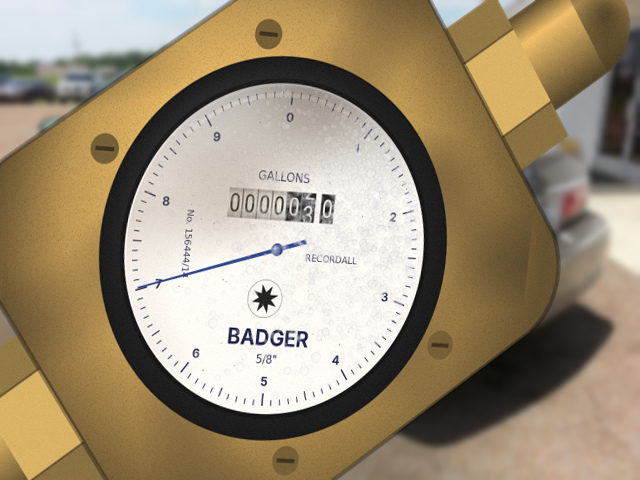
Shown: 27.0 gal
